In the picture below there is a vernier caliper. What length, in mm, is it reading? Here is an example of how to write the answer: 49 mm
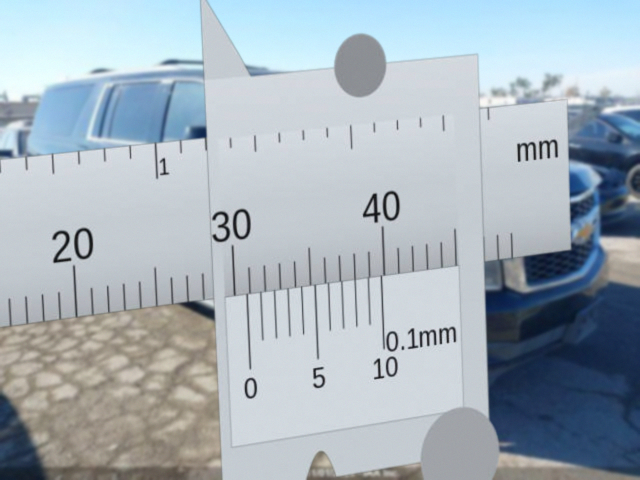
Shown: 30.8 mm
